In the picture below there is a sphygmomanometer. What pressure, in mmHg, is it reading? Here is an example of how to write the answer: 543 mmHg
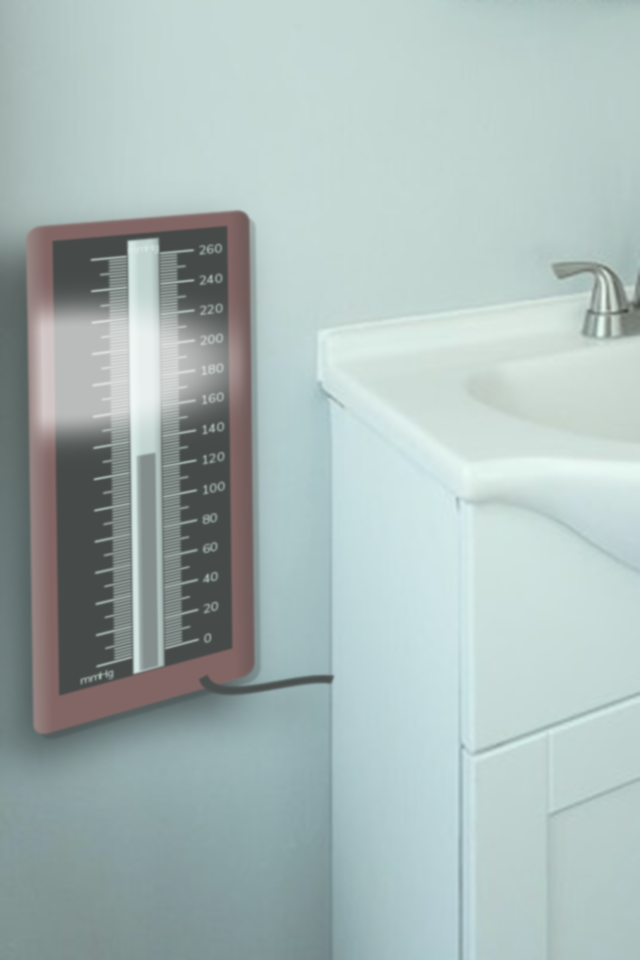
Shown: 130 mmHg
